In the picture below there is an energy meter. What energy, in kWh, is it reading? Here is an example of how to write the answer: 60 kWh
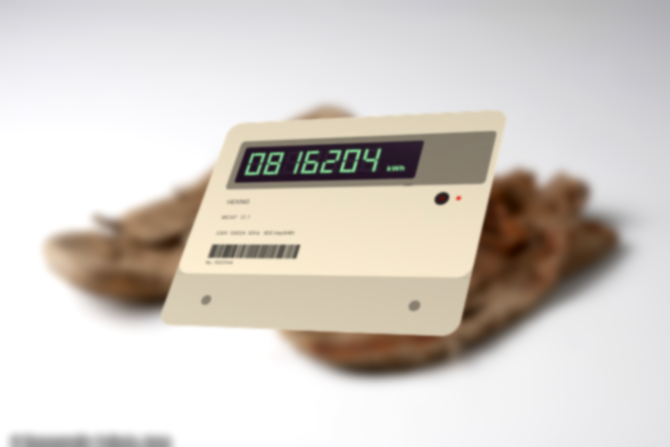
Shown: 816204 kWh
